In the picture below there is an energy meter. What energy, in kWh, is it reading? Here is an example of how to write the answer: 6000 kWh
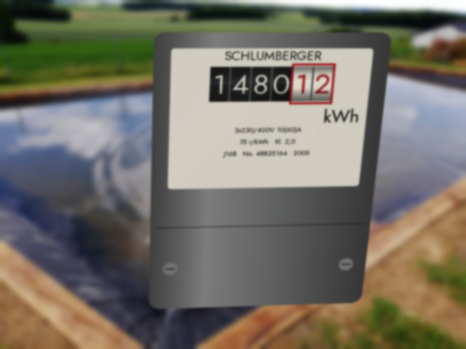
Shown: 1480.12 kWh
